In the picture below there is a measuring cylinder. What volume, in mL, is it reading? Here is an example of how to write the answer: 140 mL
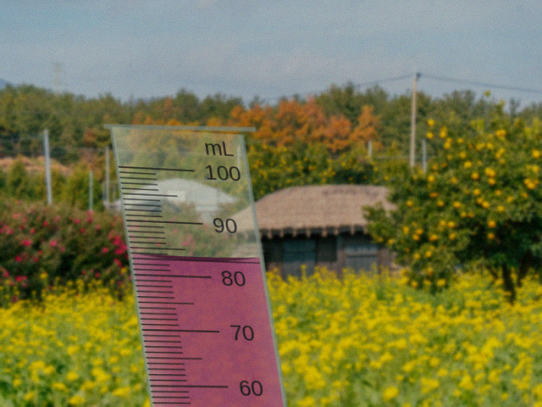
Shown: 83 mL
